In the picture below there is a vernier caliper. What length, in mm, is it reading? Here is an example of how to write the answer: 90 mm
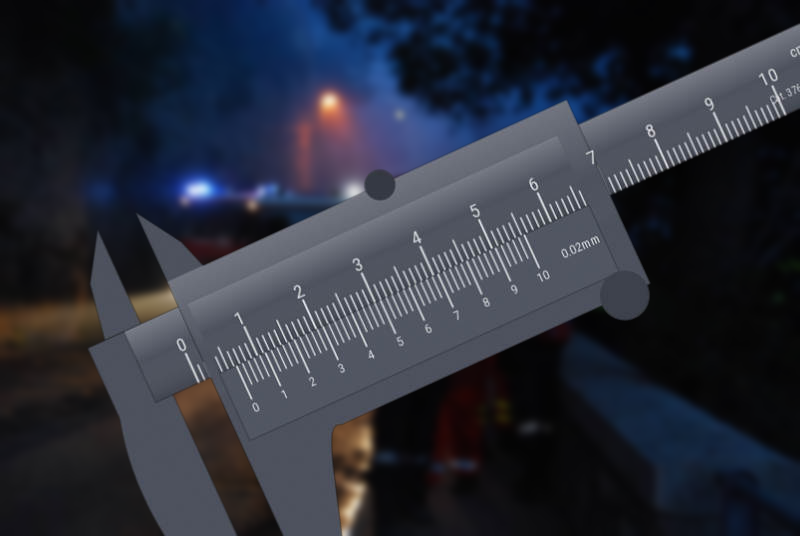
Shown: 6.4 mm
